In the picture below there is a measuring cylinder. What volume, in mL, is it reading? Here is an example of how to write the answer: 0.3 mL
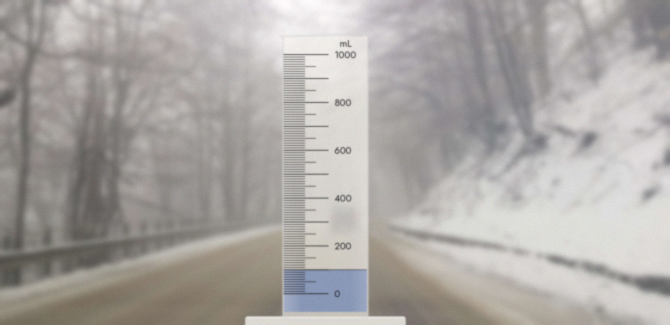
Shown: 100 mL
